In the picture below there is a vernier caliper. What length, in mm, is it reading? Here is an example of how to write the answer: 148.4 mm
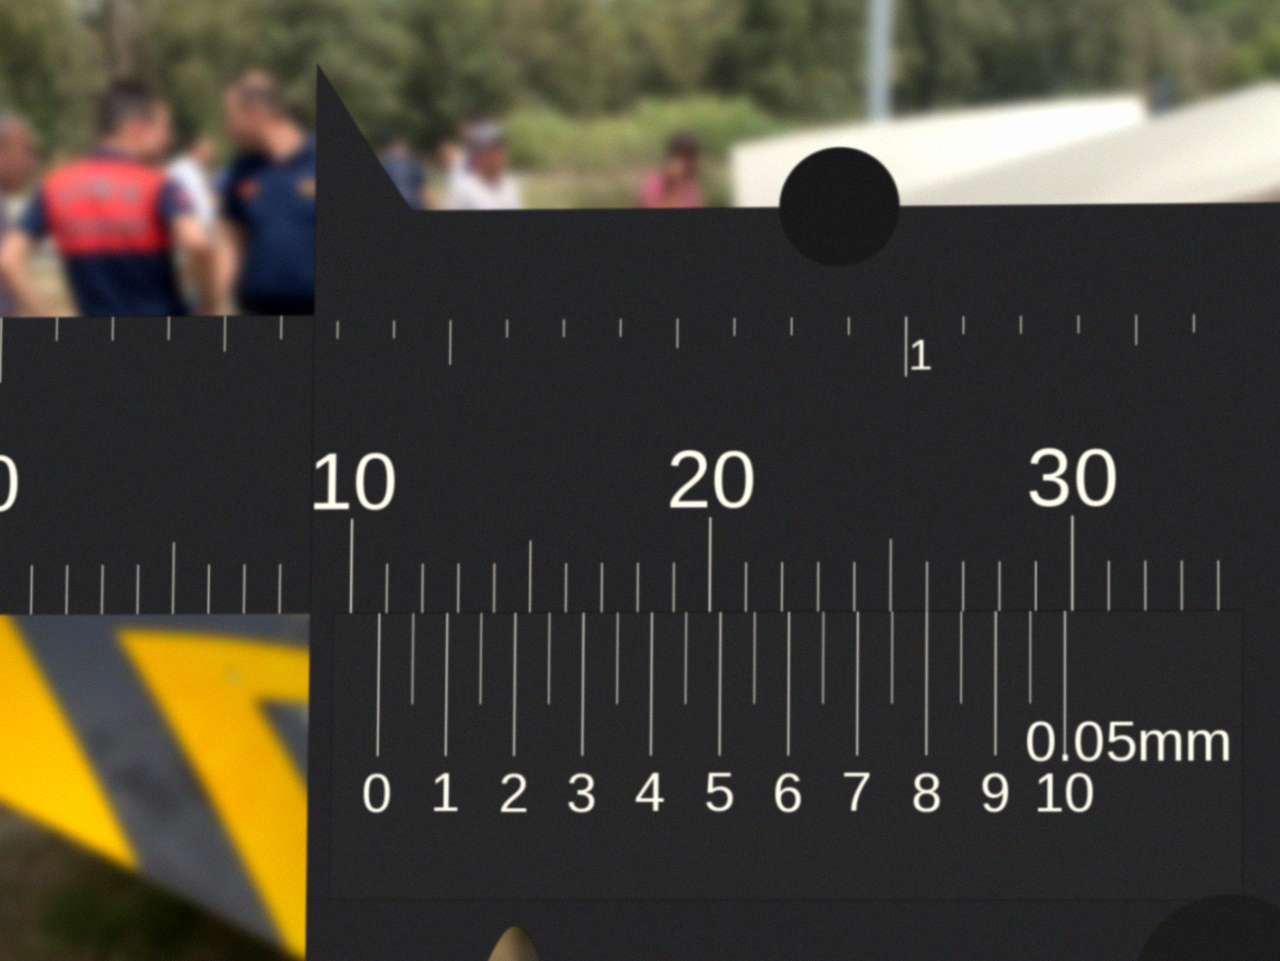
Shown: 10.80 mm
